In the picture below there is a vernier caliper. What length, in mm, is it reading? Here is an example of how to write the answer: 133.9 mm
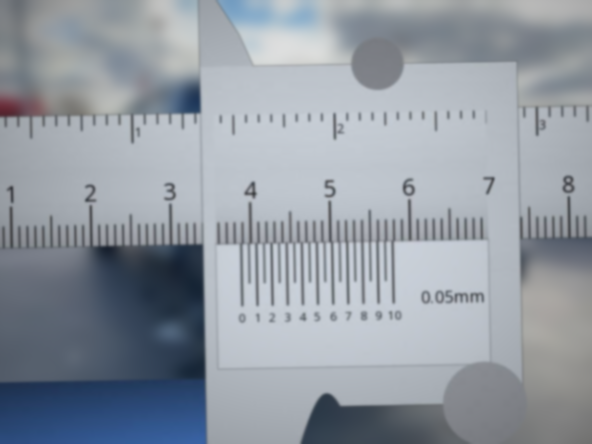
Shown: 38.8 mm
